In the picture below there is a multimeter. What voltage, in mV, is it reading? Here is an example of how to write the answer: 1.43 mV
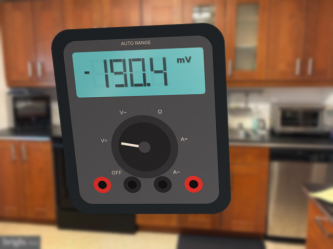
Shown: -190.4 mV
